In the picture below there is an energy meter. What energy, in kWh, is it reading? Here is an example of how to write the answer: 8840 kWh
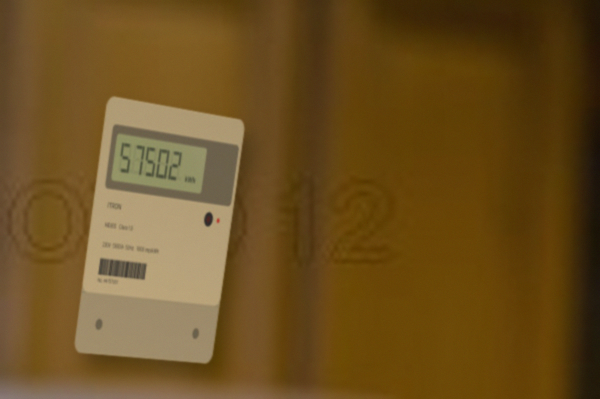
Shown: 57502 kWh
